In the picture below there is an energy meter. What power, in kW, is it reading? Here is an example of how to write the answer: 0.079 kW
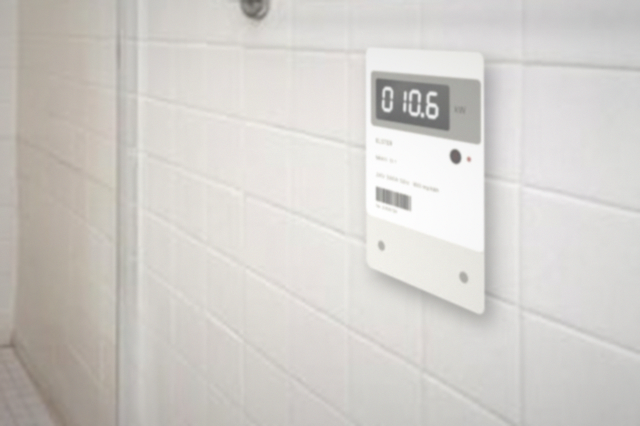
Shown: 10.6 kW
